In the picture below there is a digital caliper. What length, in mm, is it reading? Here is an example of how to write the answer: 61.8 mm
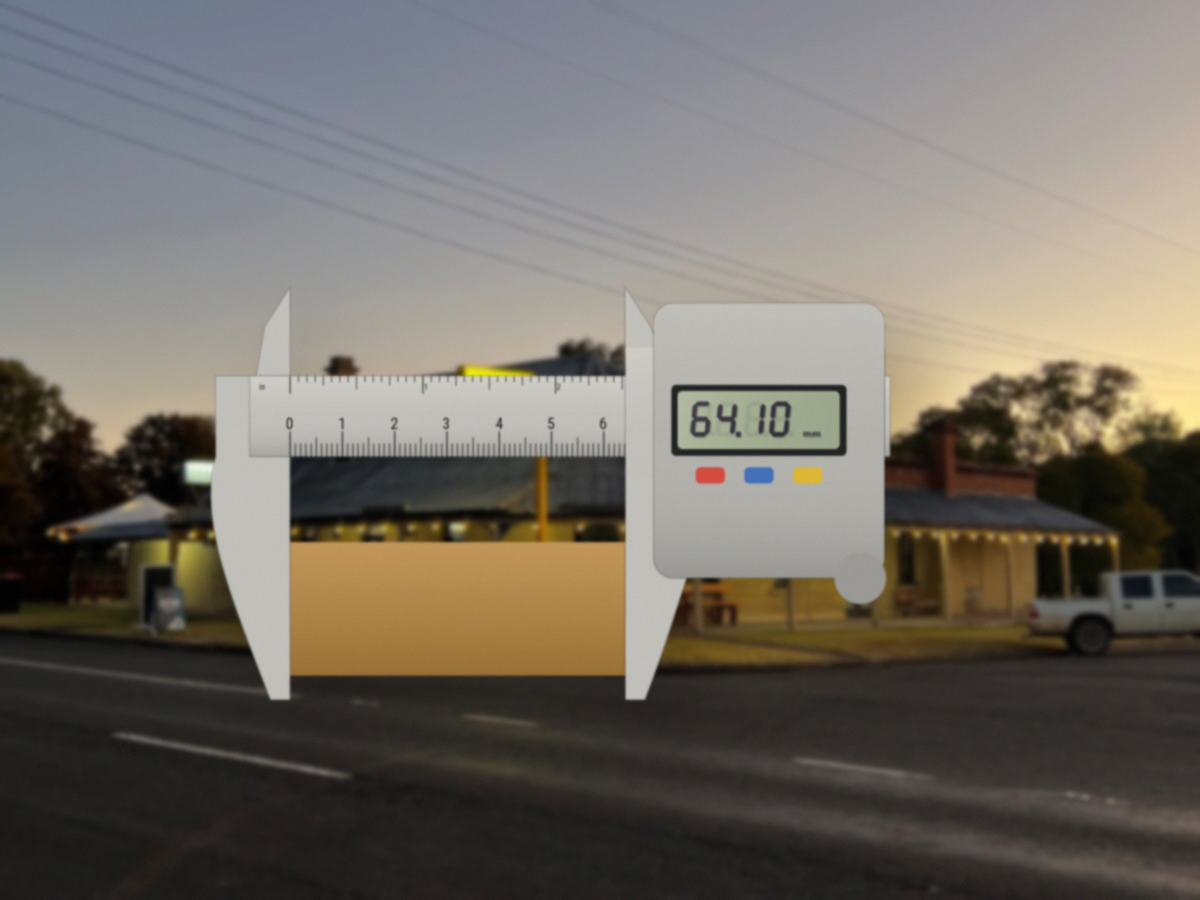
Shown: 64.10 mm
